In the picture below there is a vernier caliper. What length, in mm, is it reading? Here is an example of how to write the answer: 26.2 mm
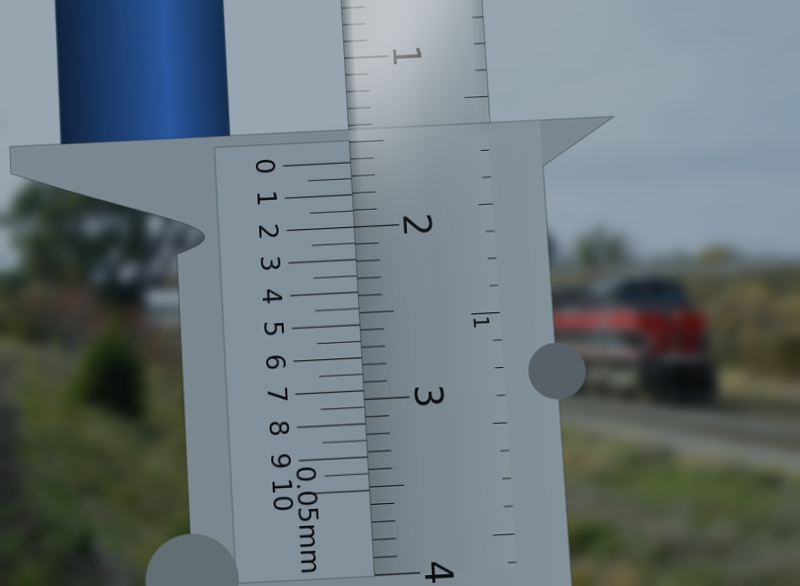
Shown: 16.2 mm
